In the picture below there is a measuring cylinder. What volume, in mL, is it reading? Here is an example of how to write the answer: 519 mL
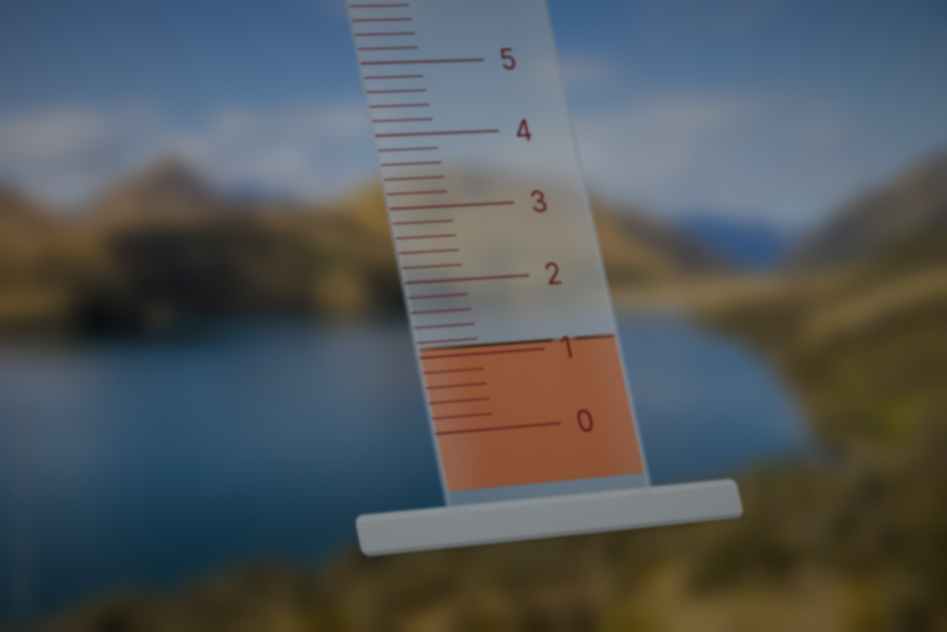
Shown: 1.1 mL
